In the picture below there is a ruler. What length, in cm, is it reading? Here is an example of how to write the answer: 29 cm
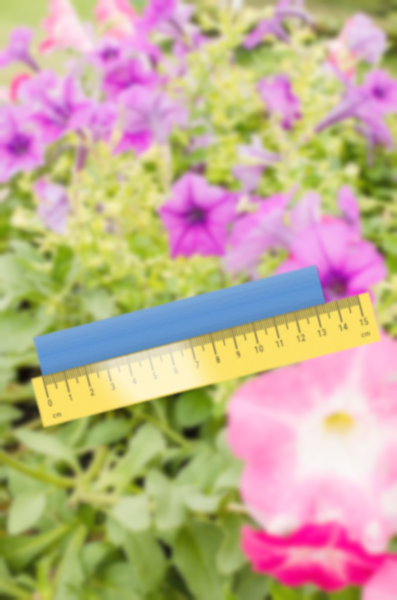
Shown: 13.5 cm
